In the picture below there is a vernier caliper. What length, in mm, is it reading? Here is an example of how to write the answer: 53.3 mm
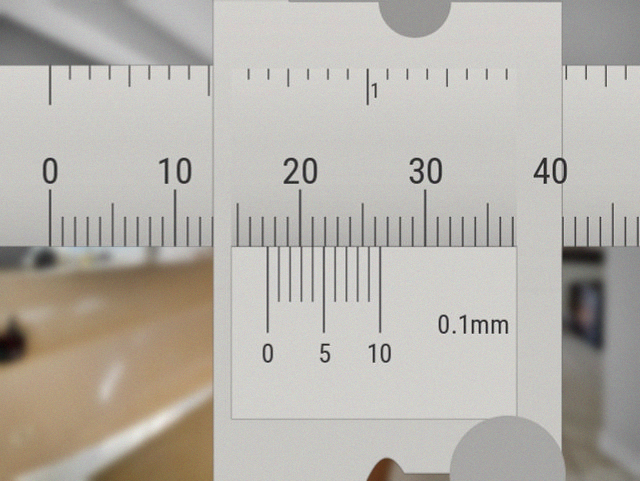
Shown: 17.4 mm
